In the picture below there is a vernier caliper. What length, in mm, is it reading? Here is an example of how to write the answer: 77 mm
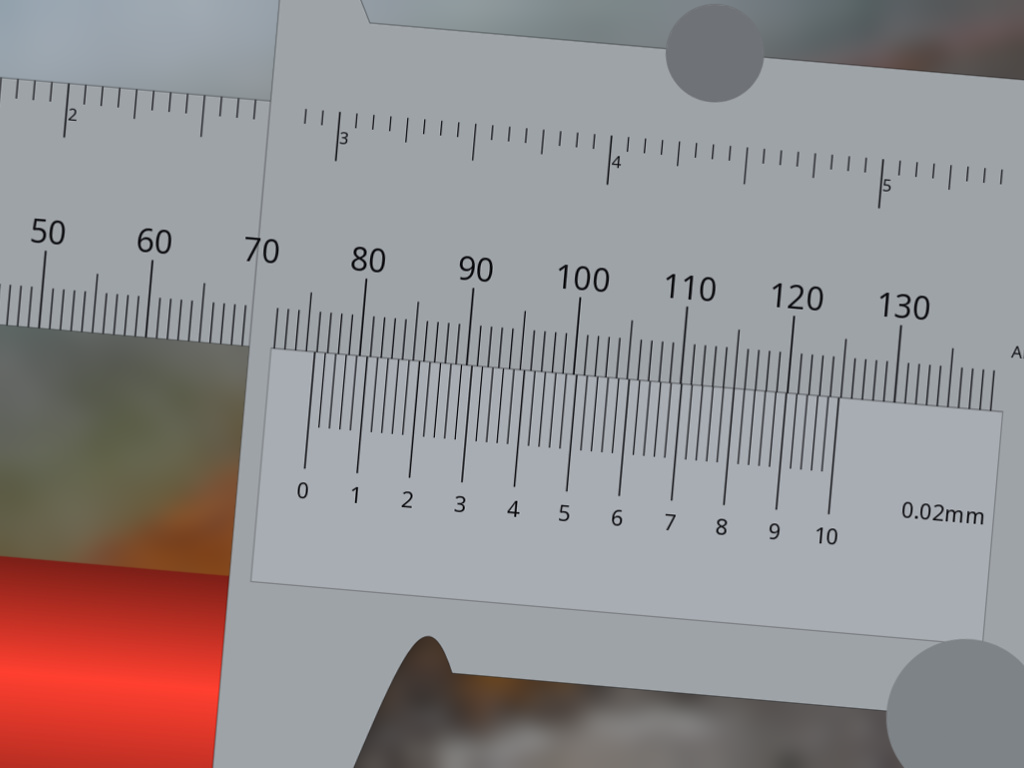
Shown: 75.8 mm
